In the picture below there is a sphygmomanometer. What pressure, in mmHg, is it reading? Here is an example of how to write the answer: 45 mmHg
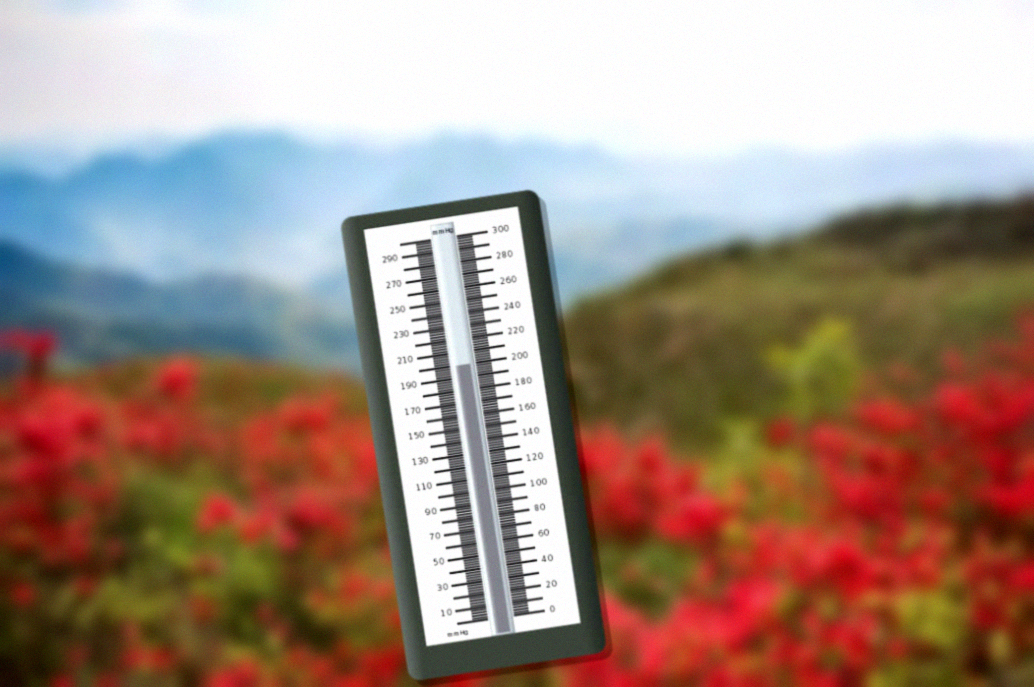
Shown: 200 mmHg
